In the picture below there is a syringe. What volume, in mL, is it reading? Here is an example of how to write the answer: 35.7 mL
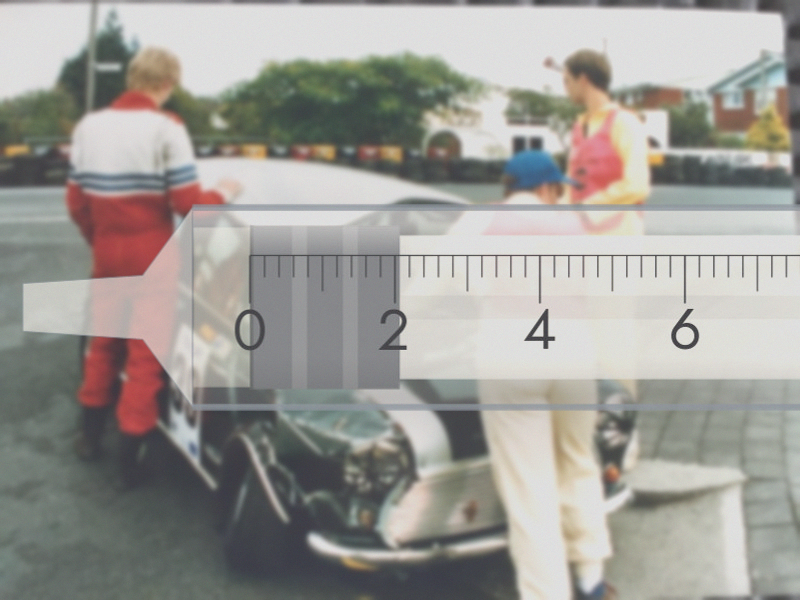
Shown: 0 mL
